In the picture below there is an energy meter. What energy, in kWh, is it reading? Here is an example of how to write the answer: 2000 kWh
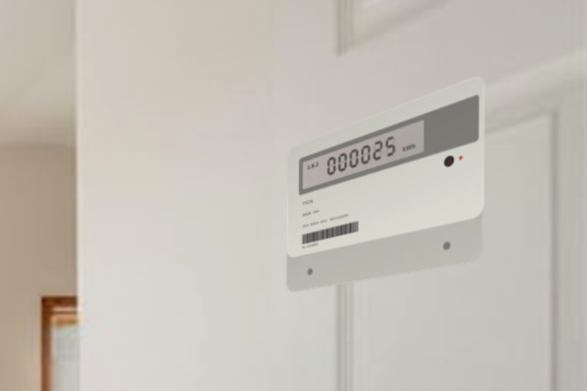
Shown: 25 kWh
